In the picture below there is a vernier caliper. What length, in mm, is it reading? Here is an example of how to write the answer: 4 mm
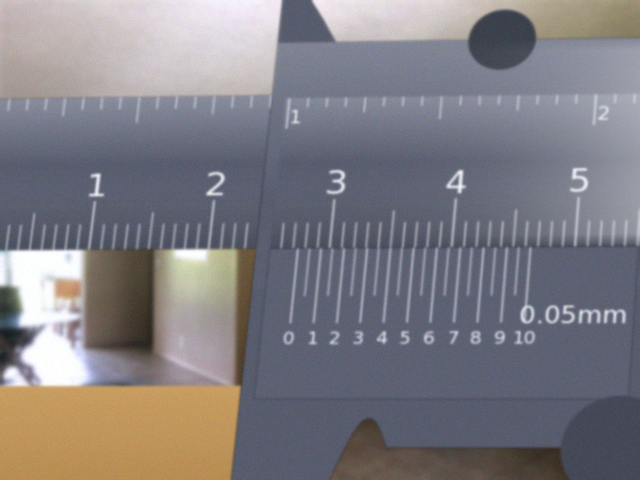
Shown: 27.4 mm
